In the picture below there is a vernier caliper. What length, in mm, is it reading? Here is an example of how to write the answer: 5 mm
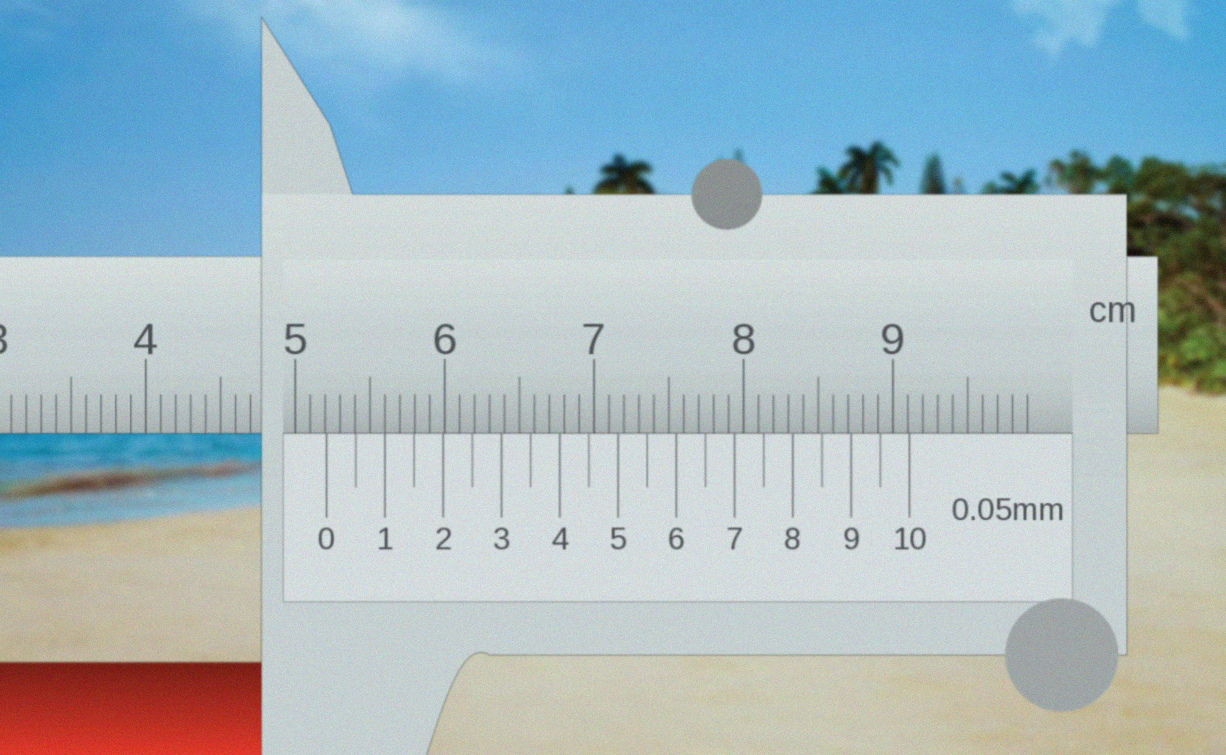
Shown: 52.1 mm
